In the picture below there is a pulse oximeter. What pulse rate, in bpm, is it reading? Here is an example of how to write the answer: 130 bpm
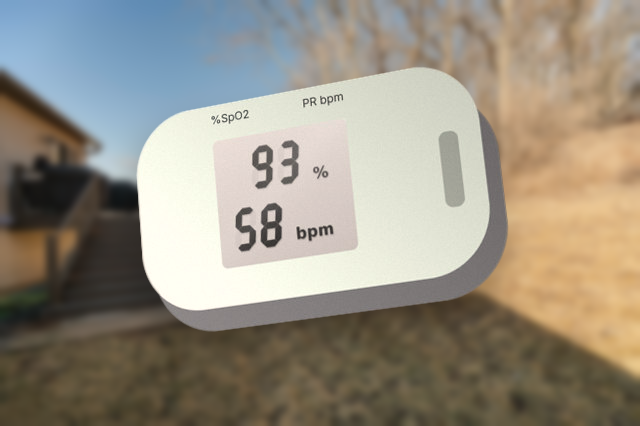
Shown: 58 bpm
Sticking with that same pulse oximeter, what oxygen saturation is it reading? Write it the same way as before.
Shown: 93 %
